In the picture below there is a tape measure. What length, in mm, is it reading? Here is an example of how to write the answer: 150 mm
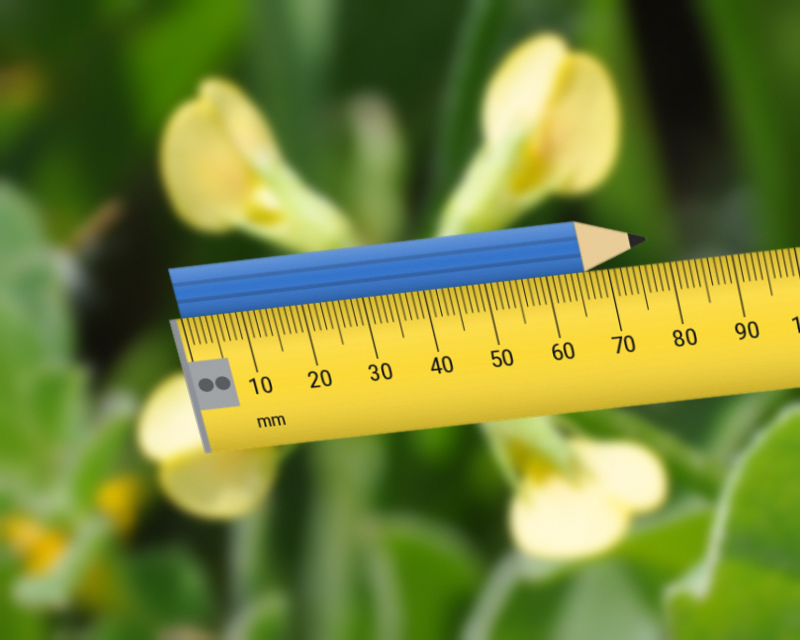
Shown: 77 mm
